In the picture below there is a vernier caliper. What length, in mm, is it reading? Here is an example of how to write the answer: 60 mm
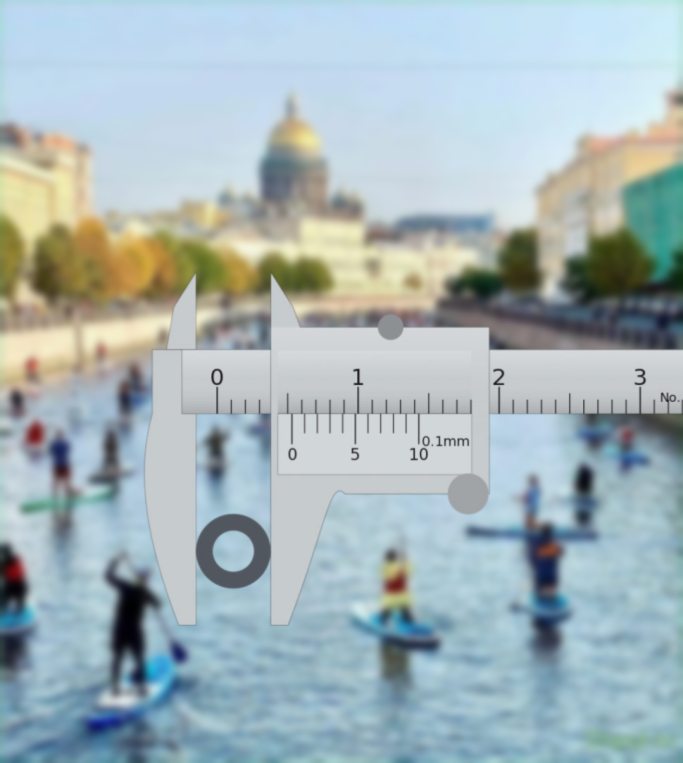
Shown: 5.3 mm
